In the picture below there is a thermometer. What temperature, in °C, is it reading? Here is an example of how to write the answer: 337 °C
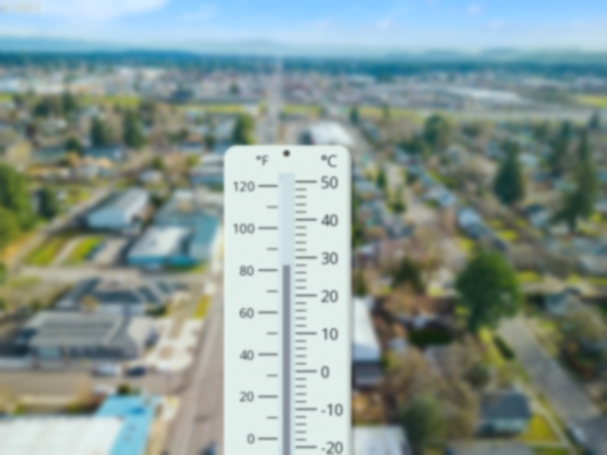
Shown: 28 °C
